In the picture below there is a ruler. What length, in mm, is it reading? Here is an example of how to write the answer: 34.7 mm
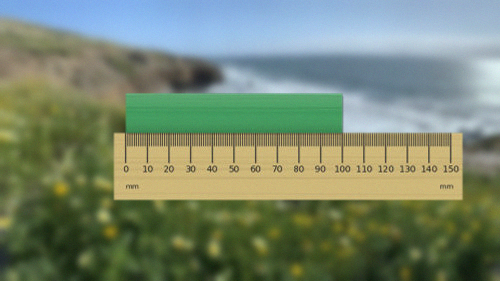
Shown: 100 mm
